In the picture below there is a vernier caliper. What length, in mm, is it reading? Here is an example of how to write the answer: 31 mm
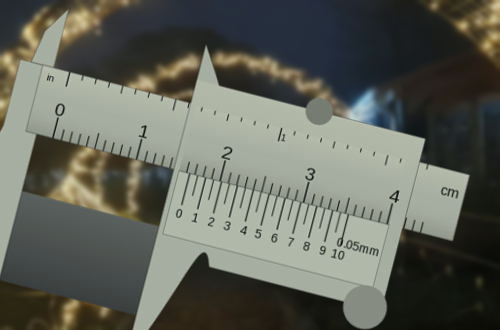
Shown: 16.4 mm
